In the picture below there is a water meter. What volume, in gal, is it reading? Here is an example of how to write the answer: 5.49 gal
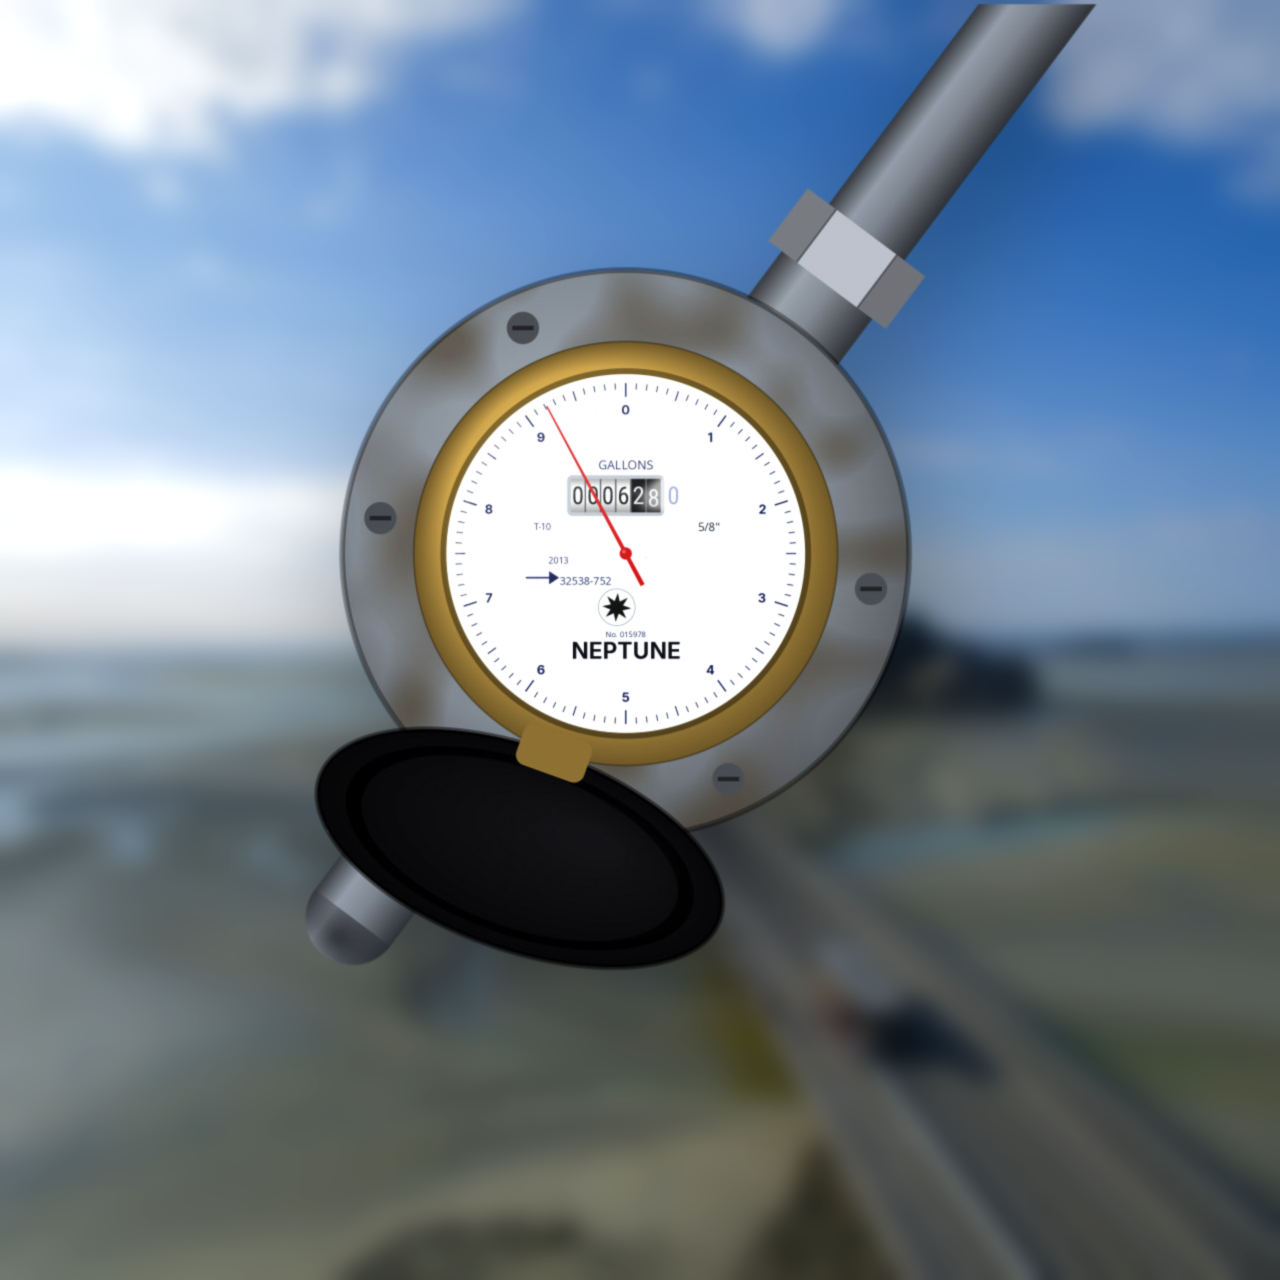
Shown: 6279.2 gal
